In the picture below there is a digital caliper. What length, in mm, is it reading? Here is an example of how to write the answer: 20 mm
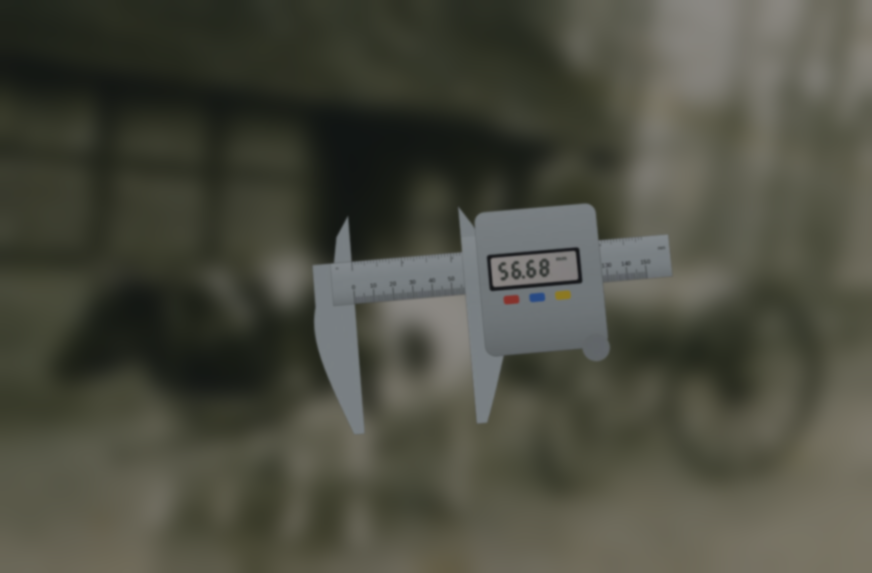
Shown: 56.68 mm
